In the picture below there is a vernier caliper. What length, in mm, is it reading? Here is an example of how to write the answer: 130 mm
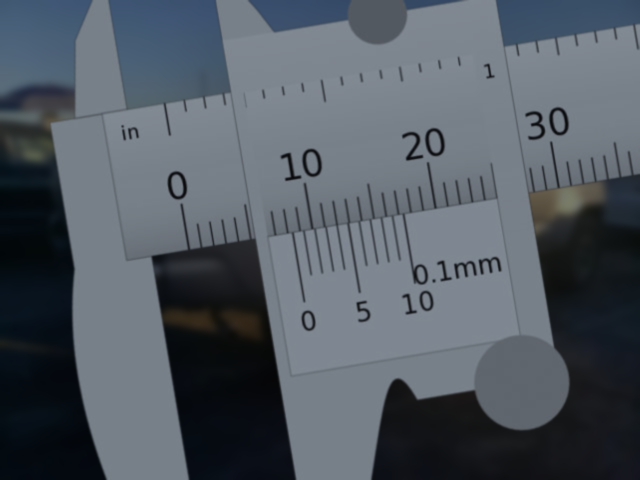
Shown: 8.4 mm
